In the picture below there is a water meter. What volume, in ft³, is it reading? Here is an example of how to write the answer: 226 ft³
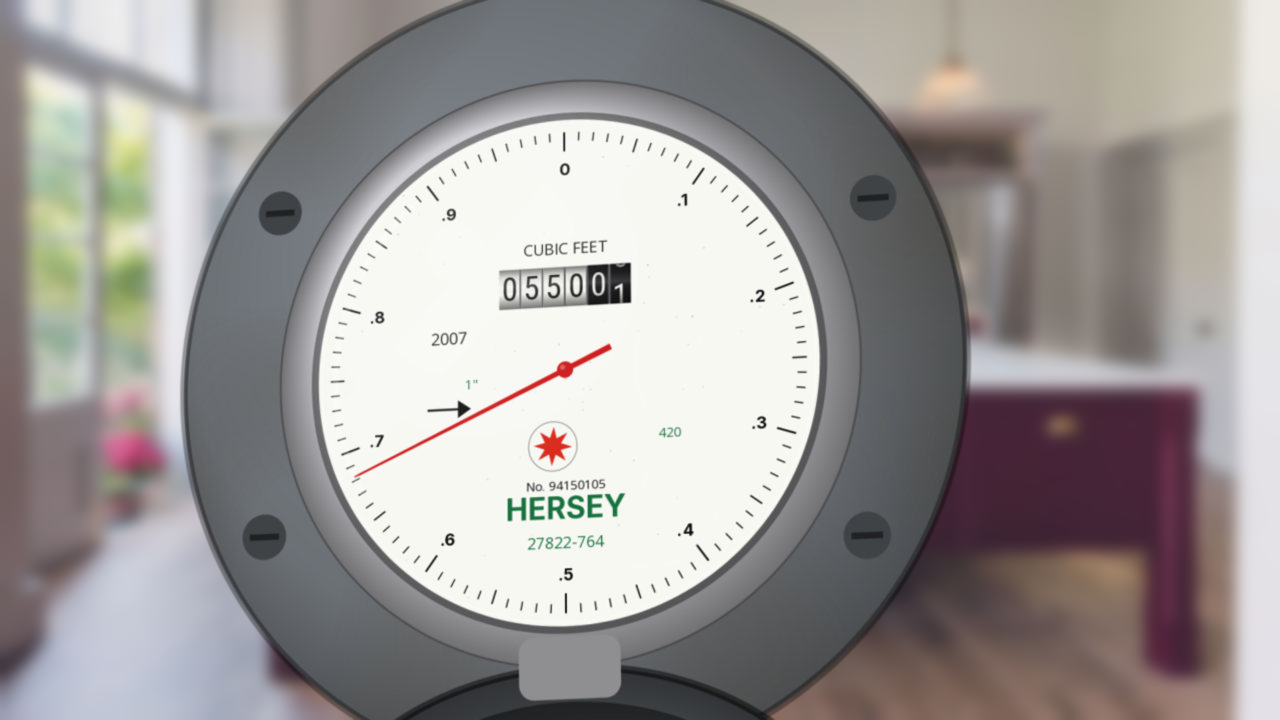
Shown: 55000.68 ft³
